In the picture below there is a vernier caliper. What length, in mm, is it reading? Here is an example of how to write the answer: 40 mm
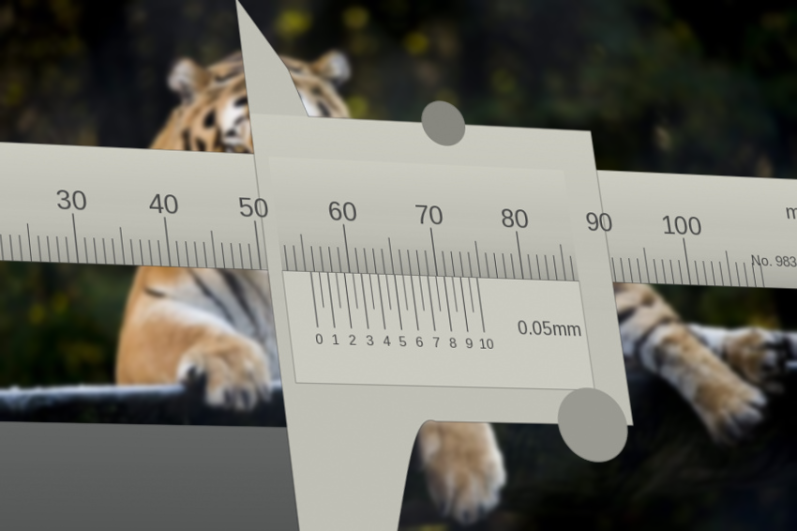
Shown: 55.6 mm
